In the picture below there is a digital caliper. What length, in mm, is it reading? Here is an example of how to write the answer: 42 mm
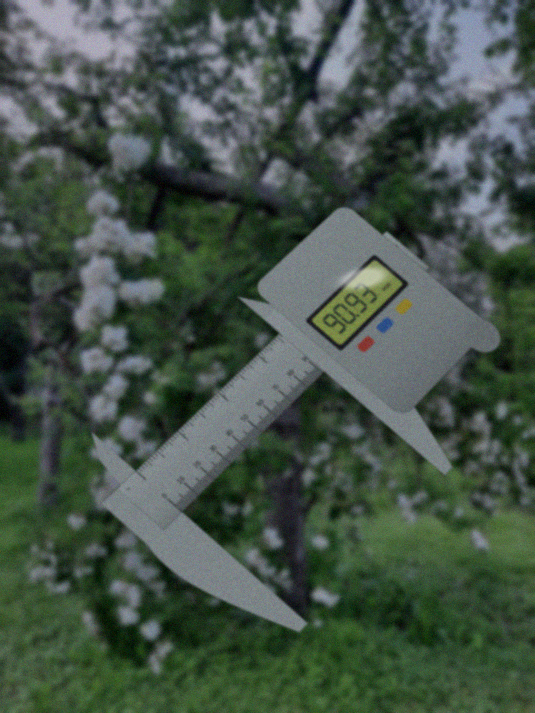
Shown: 90.93 mm
